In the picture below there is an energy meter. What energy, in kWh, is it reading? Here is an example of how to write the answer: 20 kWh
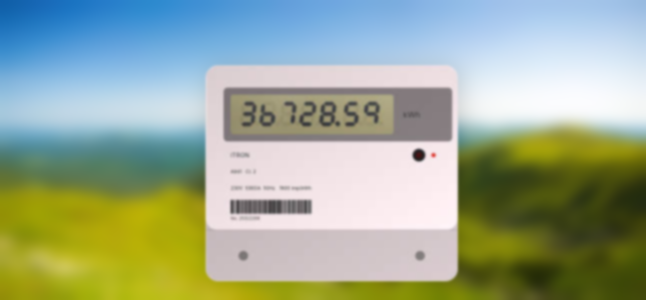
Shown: 36728.59 kWh
